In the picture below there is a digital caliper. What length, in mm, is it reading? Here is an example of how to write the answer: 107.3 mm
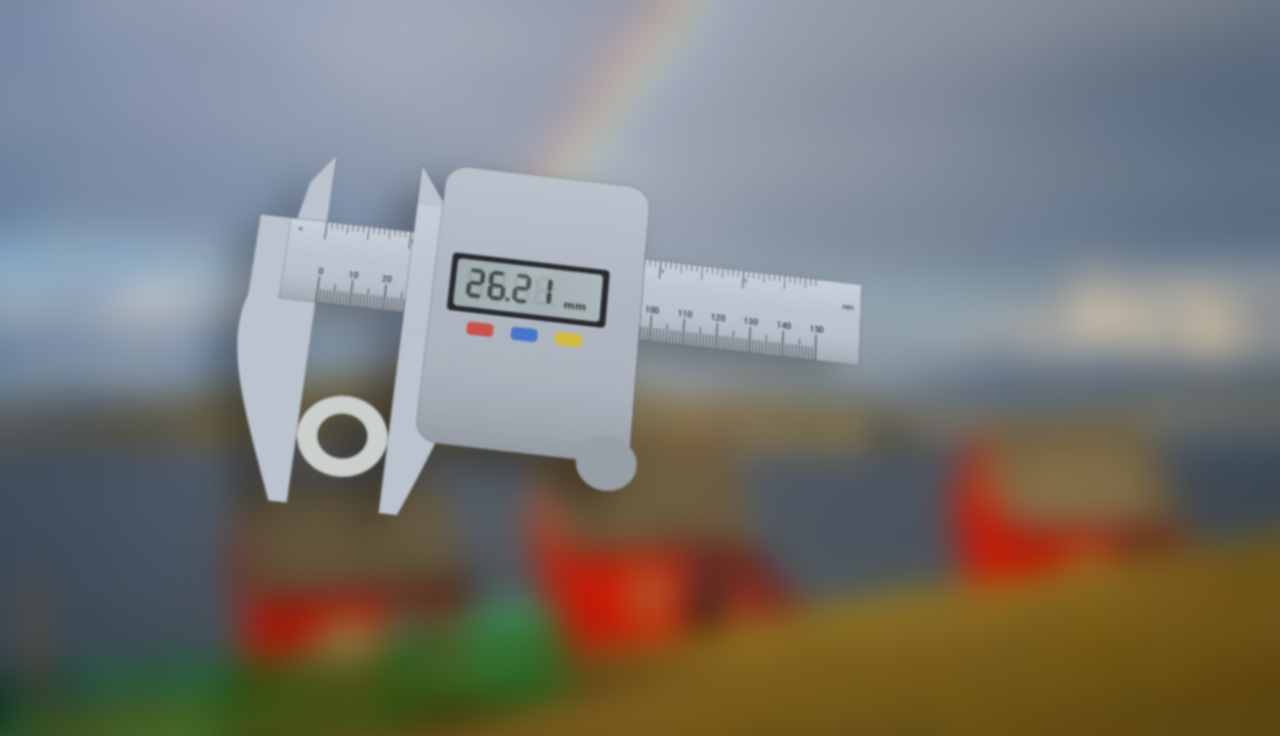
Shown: 26.21 mm
